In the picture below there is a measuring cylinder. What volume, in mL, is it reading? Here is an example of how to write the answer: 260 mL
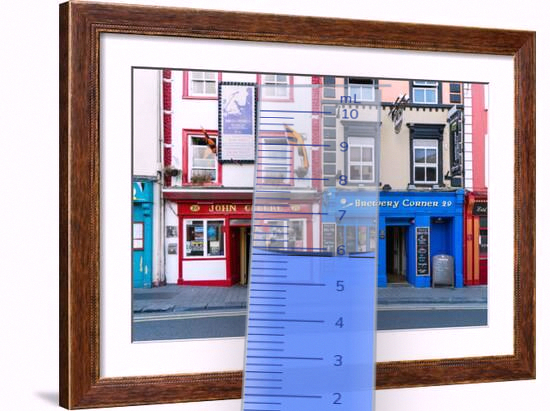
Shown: 5.8 mL
